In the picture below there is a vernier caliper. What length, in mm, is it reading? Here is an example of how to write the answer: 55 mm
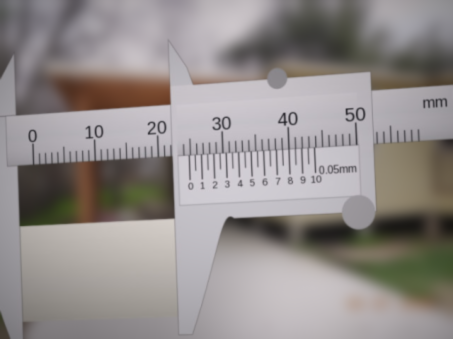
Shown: 24.8 mm
